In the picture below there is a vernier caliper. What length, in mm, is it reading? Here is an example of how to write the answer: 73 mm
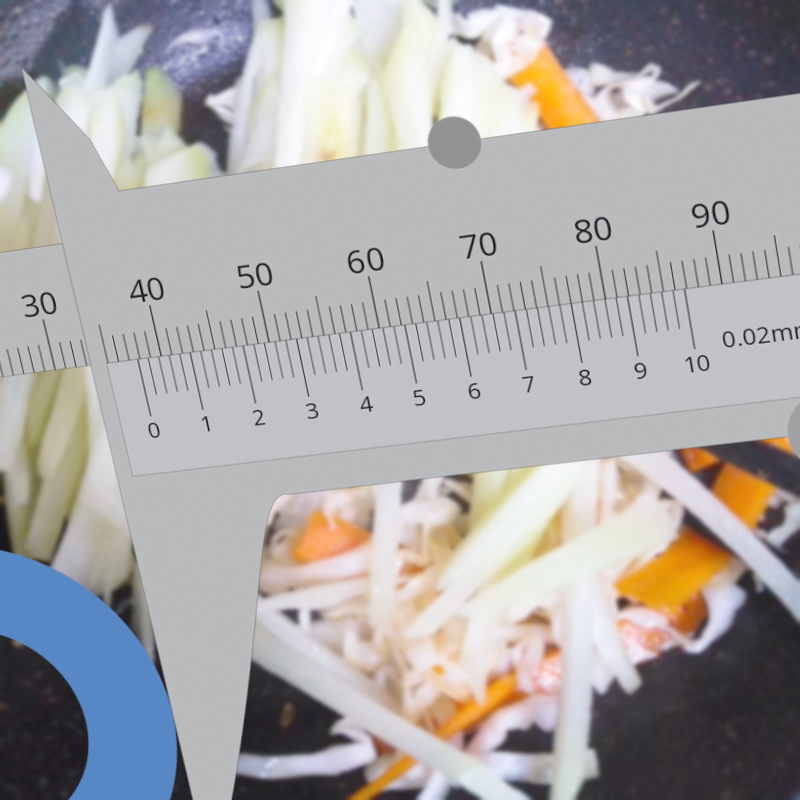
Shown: 37.8 mm
